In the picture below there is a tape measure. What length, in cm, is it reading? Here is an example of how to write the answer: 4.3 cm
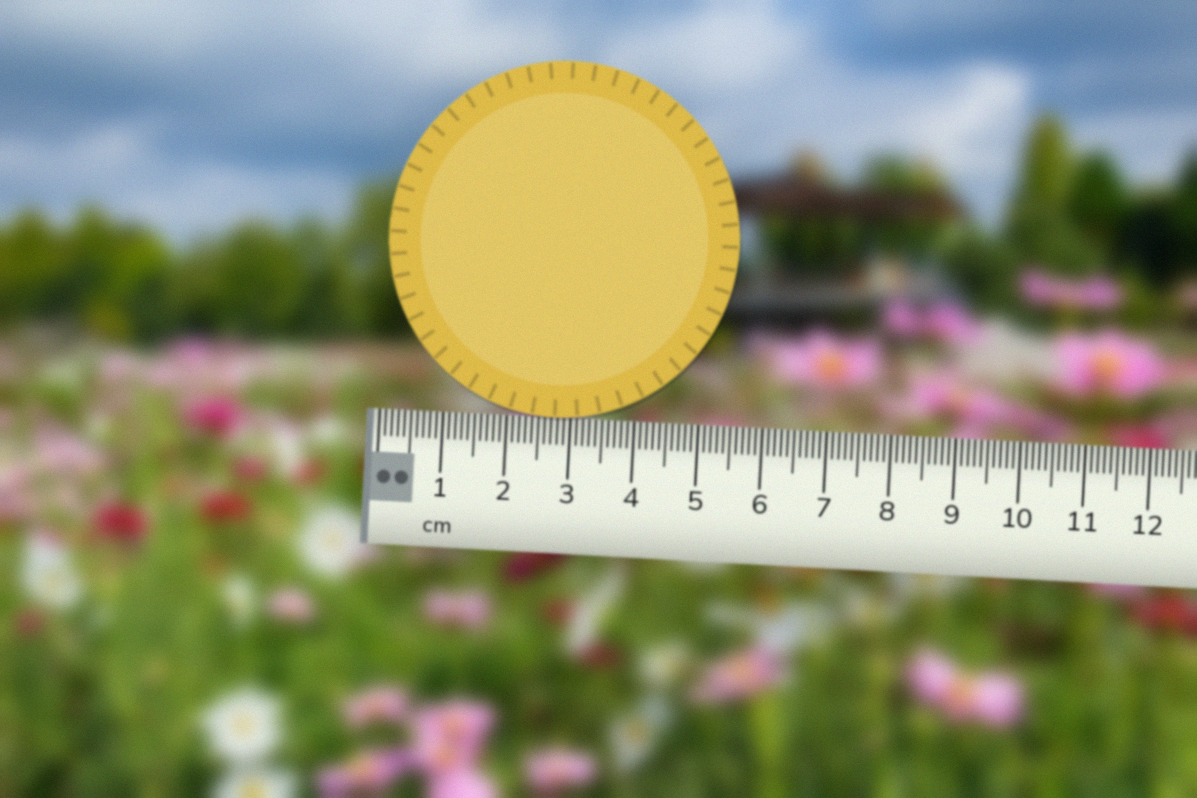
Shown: 5.5 cm
